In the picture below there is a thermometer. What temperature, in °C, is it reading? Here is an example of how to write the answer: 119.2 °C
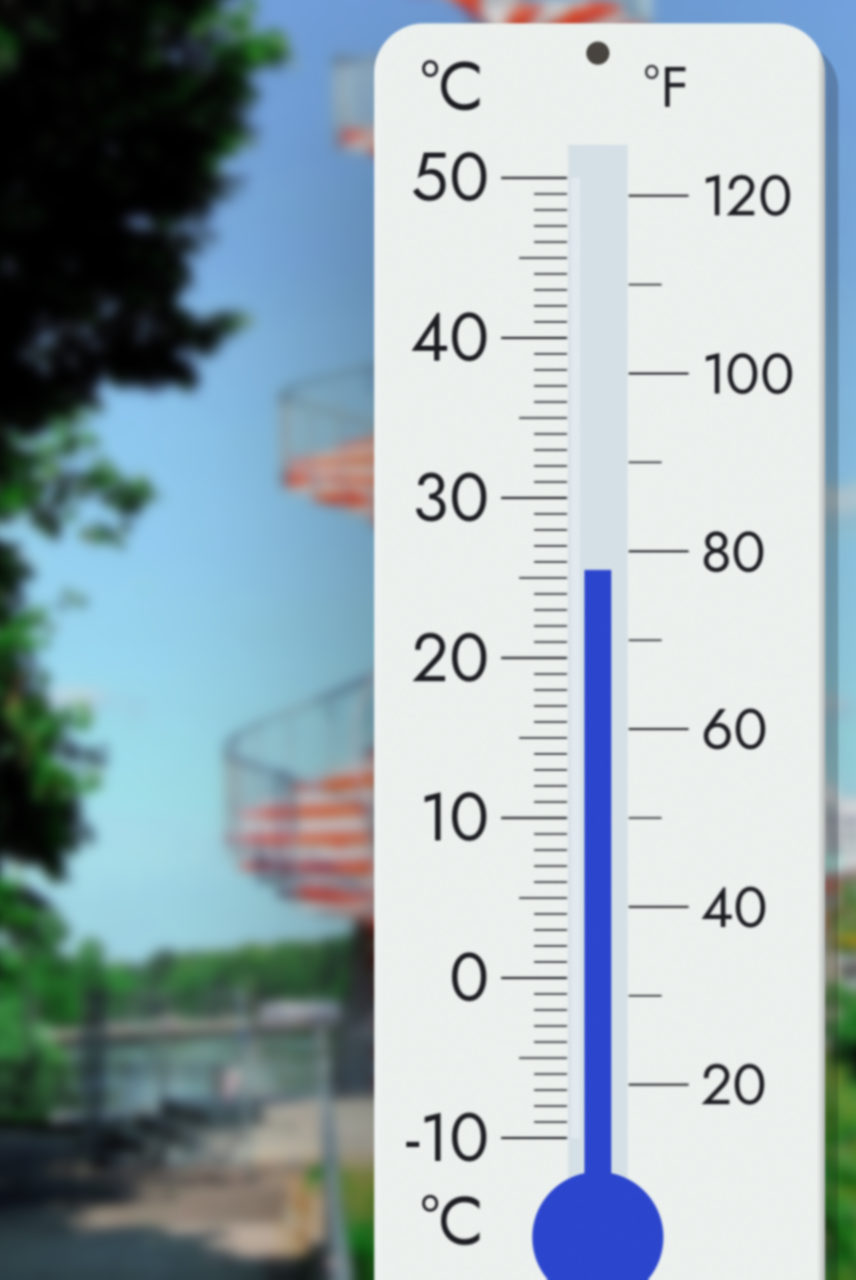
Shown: 25.5 °C
